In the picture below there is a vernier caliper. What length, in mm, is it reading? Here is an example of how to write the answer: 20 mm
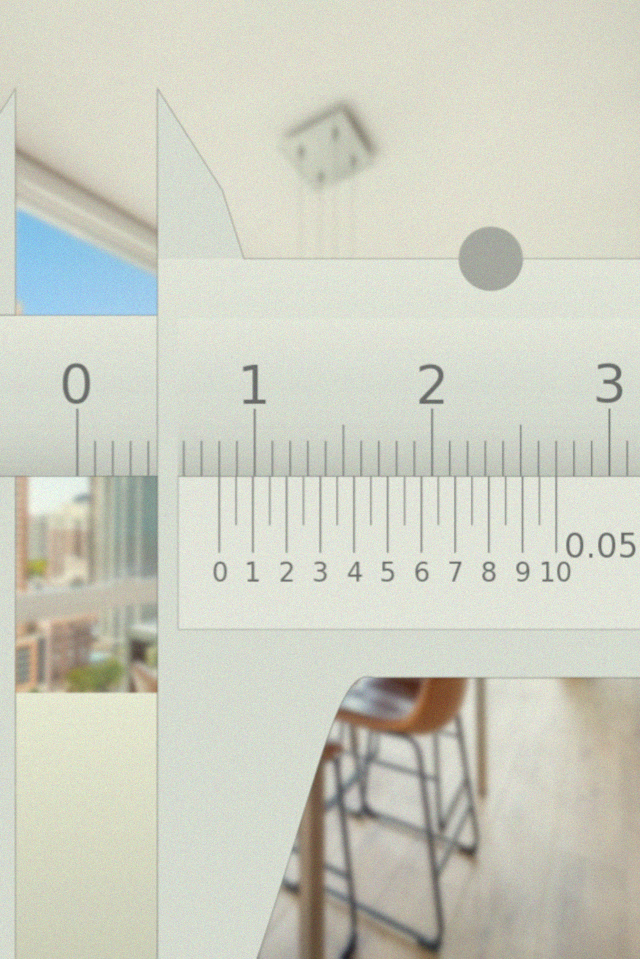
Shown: 8.0 mm
